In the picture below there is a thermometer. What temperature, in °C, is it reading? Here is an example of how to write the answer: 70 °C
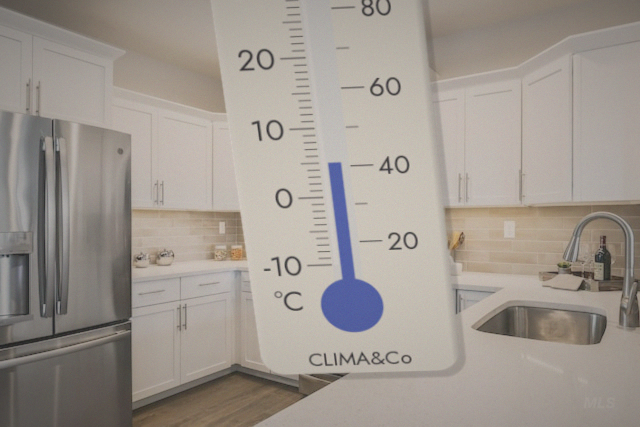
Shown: 5 °C
